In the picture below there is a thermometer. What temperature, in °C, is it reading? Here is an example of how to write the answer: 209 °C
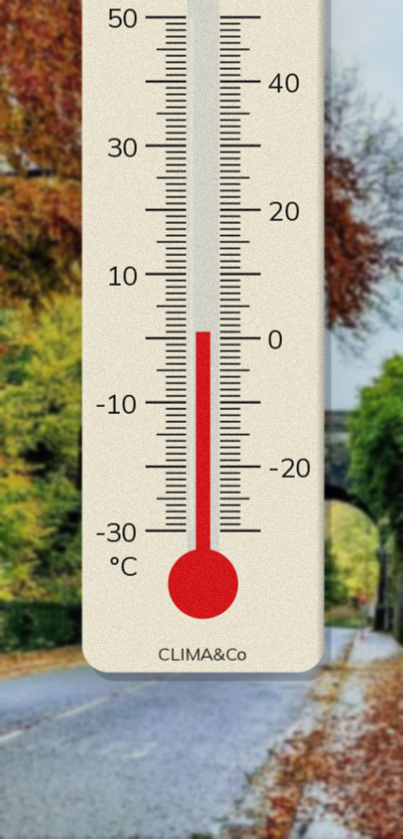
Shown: 1 °C
